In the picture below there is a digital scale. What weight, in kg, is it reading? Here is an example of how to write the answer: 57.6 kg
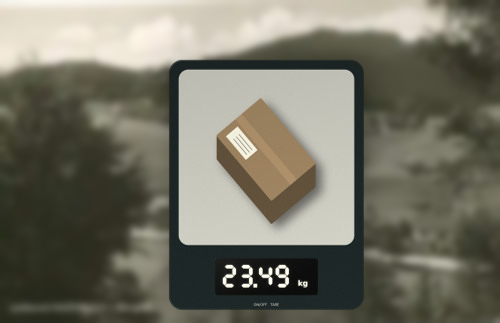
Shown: 23.49 kg
